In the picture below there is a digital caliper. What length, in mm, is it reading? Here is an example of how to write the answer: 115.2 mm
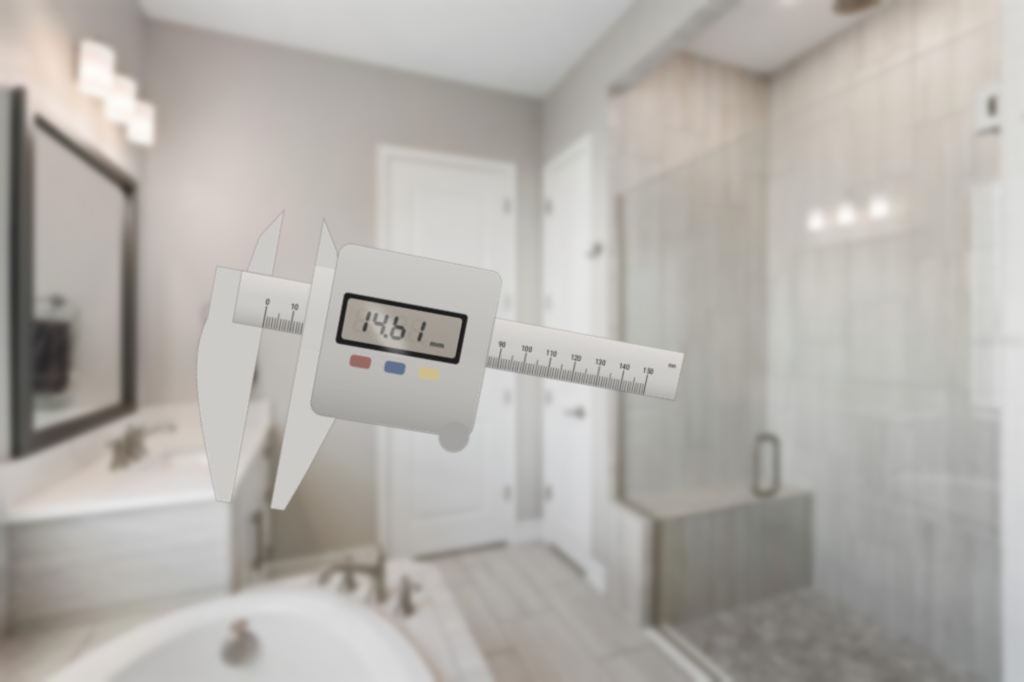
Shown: 14.61 mm
